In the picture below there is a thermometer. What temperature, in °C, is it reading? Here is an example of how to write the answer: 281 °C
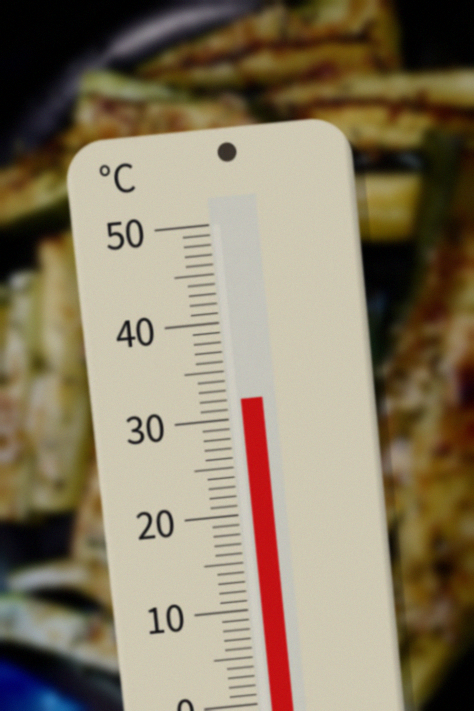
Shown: 32 °C
